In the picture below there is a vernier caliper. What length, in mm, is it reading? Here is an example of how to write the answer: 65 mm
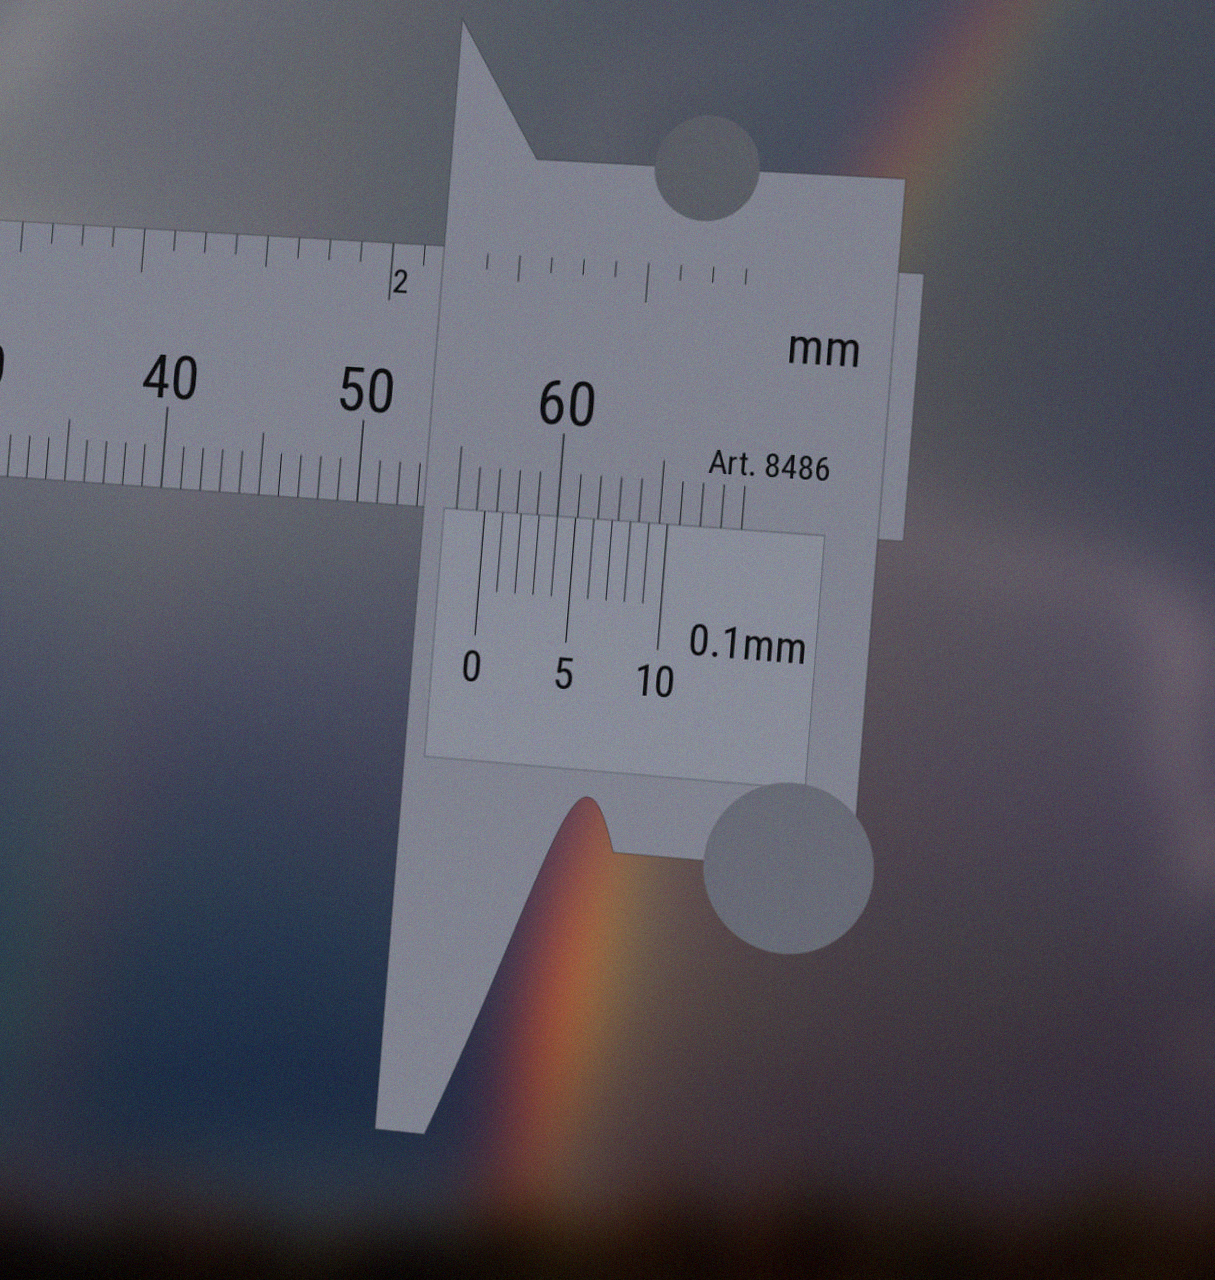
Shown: 56.4 mm
